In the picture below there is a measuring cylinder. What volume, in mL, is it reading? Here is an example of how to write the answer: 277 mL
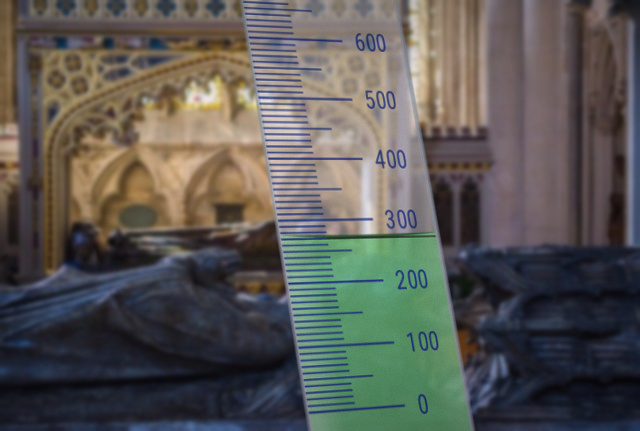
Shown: 270 mL
